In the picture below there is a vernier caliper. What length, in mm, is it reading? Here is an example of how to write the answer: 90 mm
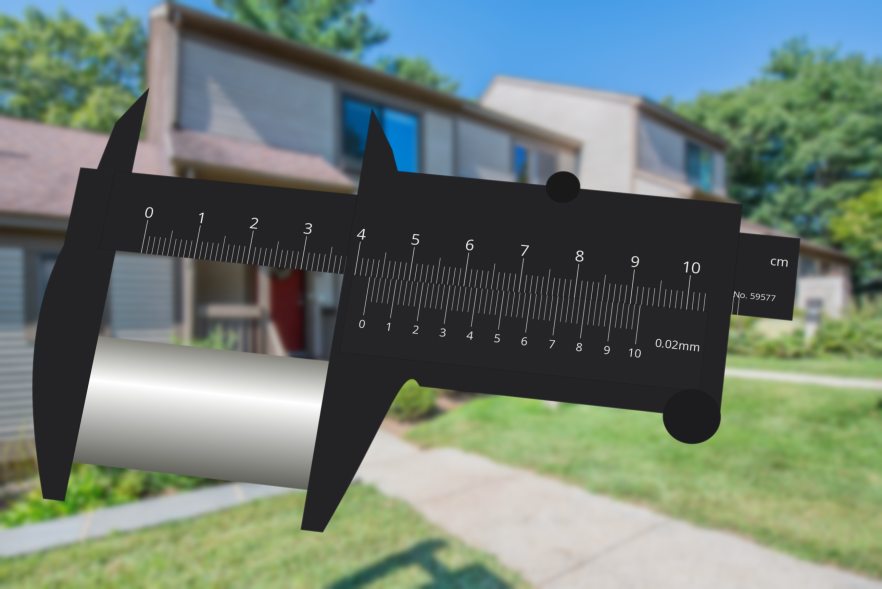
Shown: 42.8 mm
